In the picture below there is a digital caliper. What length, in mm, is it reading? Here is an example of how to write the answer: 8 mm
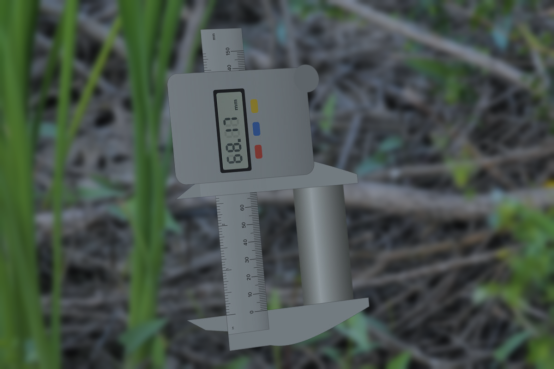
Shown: 68.17 mm
